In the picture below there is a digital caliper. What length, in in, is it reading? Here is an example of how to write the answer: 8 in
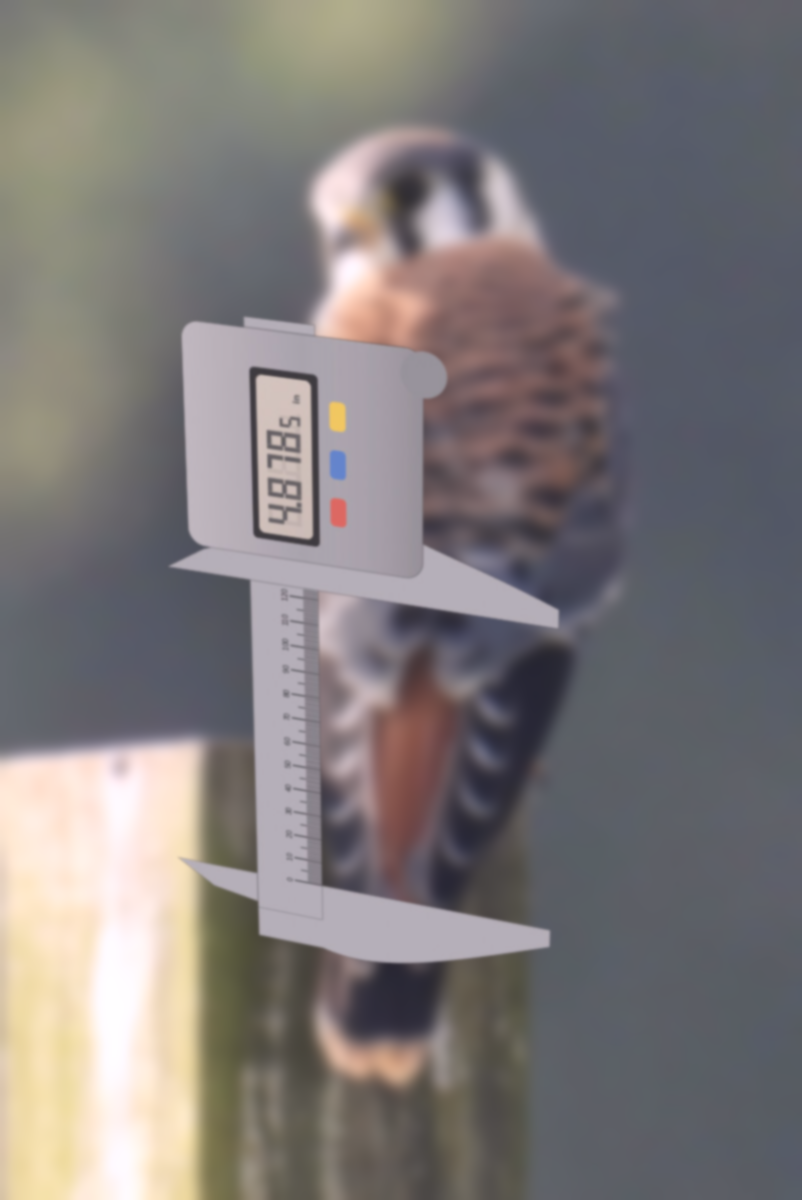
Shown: 4.8785 in
